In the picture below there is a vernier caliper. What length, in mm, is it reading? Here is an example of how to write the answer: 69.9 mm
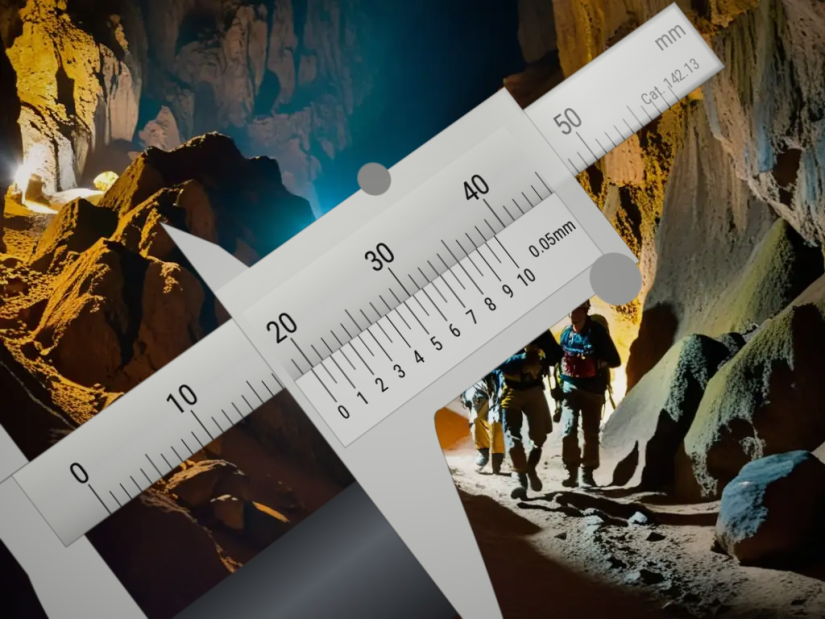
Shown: 19.8 mm
